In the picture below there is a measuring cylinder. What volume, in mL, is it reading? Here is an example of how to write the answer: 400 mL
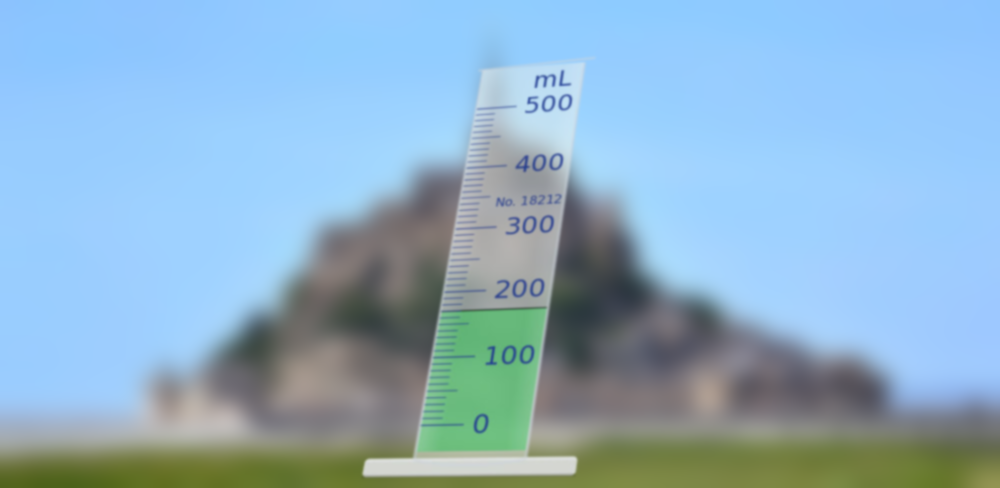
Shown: 170 mL
